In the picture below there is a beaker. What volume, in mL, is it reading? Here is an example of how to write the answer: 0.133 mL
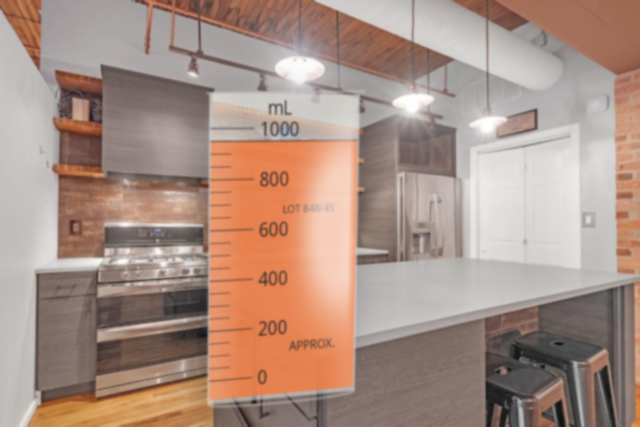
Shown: 950 mL
